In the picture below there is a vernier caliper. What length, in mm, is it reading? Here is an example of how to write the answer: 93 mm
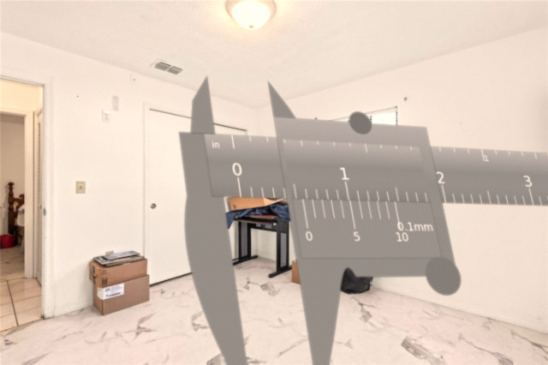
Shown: 5.6 mm
